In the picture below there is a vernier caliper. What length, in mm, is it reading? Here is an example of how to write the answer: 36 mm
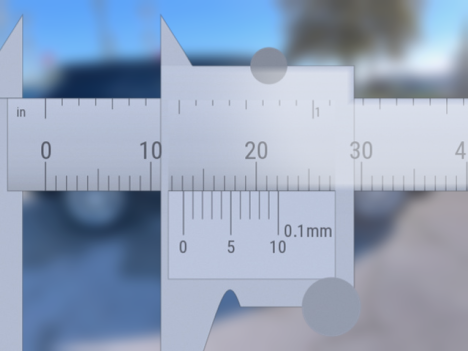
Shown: 13.1 mm
